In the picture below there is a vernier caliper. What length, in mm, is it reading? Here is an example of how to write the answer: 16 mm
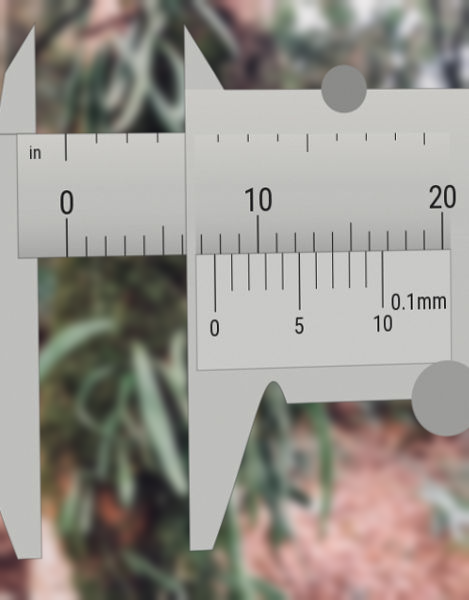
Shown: 7.7 mm
